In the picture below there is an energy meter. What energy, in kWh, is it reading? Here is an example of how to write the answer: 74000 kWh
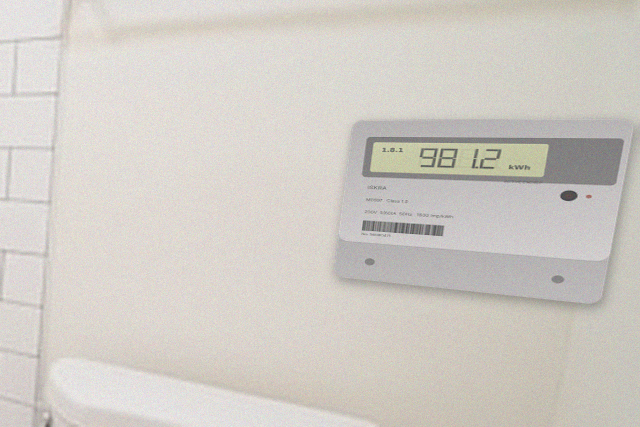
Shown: 981.2 kWh
